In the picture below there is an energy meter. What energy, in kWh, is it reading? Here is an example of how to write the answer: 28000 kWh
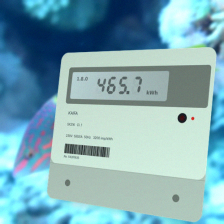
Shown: 465.7 kWh
